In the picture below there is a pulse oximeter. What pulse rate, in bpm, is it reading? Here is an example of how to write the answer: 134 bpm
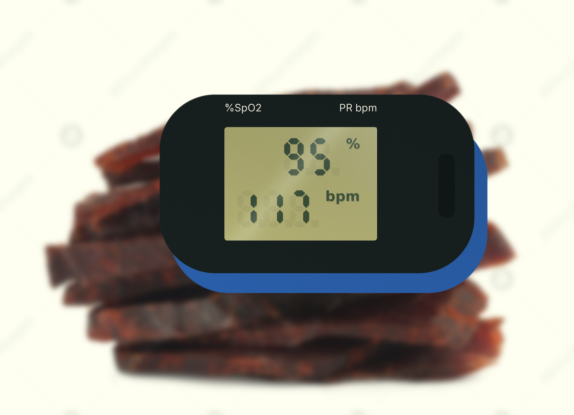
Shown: 117 bpm
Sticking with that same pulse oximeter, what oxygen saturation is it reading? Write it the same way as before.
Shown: 95 %
